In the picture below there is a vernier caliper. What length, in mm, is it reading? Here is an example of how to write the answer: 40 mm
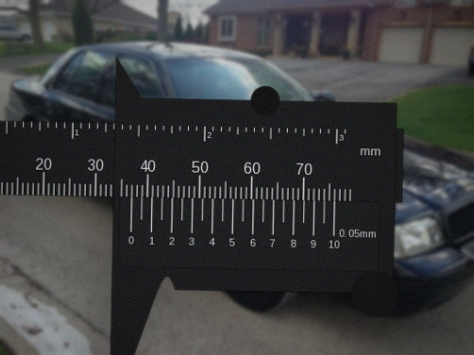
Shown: 37.0 mm
